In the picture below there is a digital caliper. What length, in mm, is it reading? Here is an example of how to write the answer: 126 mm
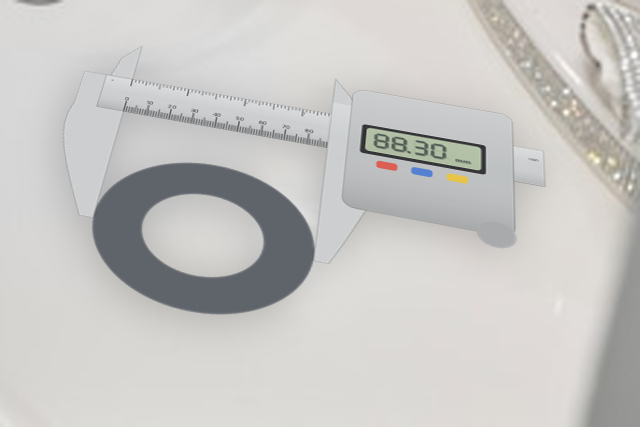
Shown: 88.30 mm
